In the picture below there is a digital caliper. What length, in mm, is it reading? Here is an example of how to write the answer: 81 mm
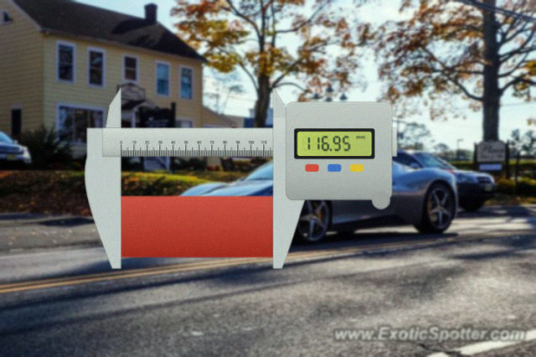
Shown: 116.95 mm
